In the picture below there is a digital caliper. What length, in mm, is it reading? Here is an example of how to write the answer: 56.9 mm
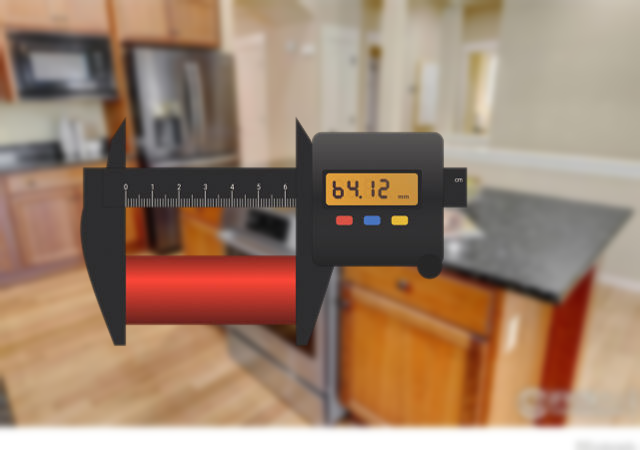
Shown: 64.12 mm
